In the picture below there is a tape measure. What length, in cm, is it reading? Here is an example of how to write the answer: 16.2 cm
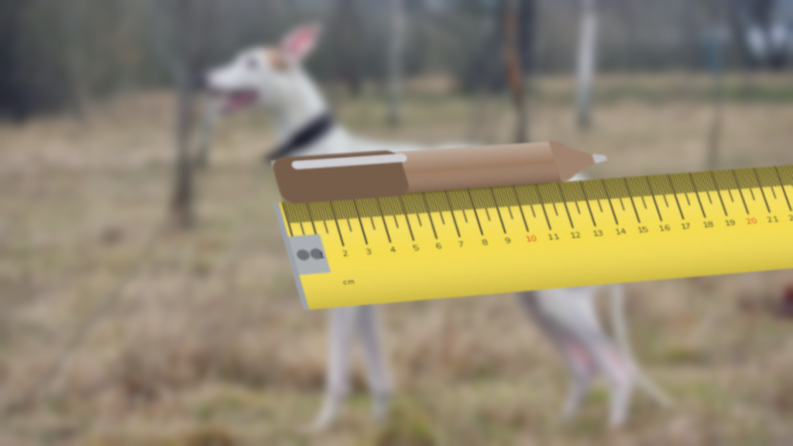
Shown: 14.5 cm
